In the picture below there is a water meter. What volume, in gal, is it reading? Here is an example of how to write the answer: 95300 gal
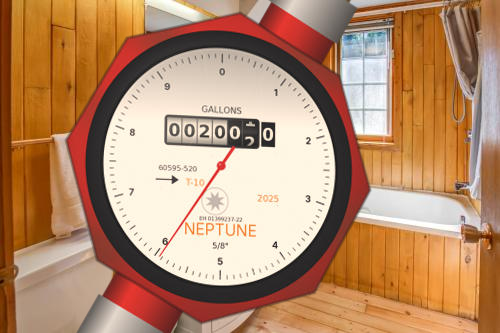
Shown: 20015.9 gal
